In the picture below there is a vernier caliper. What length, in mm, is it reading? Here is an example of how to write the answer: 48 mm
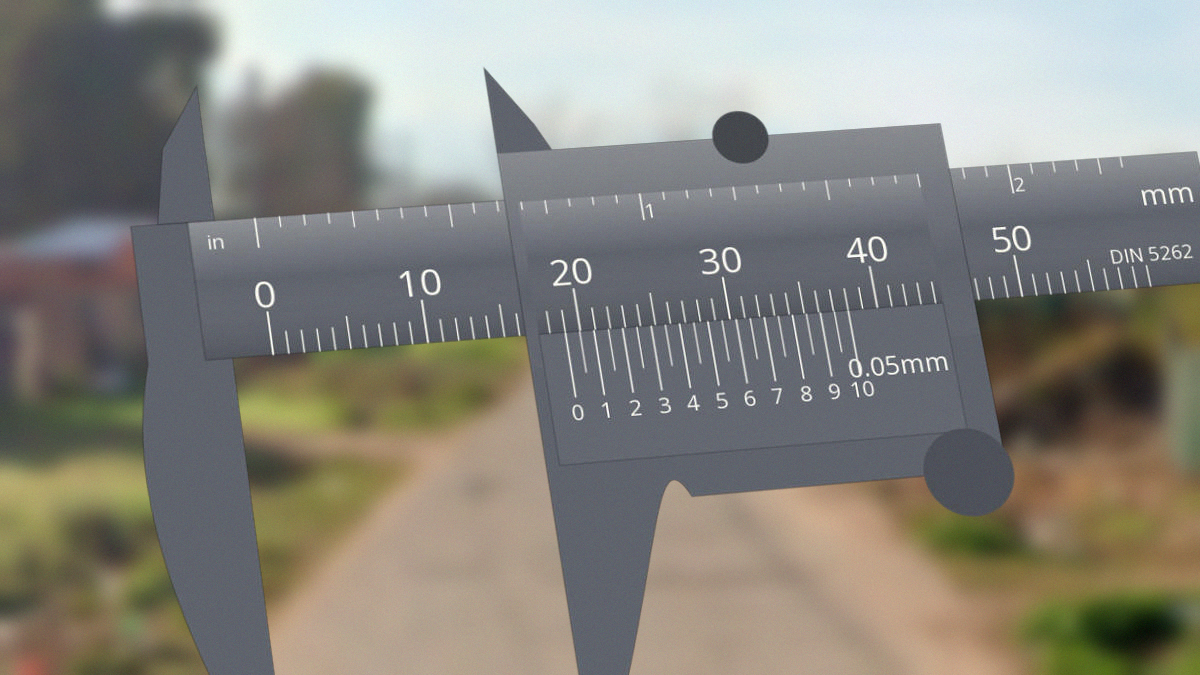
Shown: 19.0 mm
